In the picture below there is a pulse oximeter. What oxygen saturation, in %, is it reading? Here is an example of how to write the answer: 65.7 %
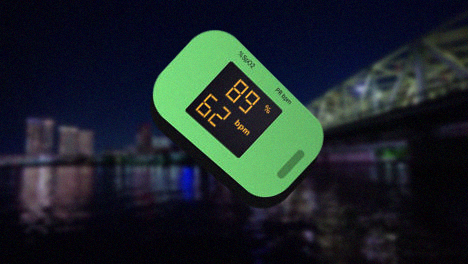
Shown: 89 %
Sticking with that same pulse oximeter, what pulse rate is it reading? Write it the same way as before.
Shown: 62 bpm
